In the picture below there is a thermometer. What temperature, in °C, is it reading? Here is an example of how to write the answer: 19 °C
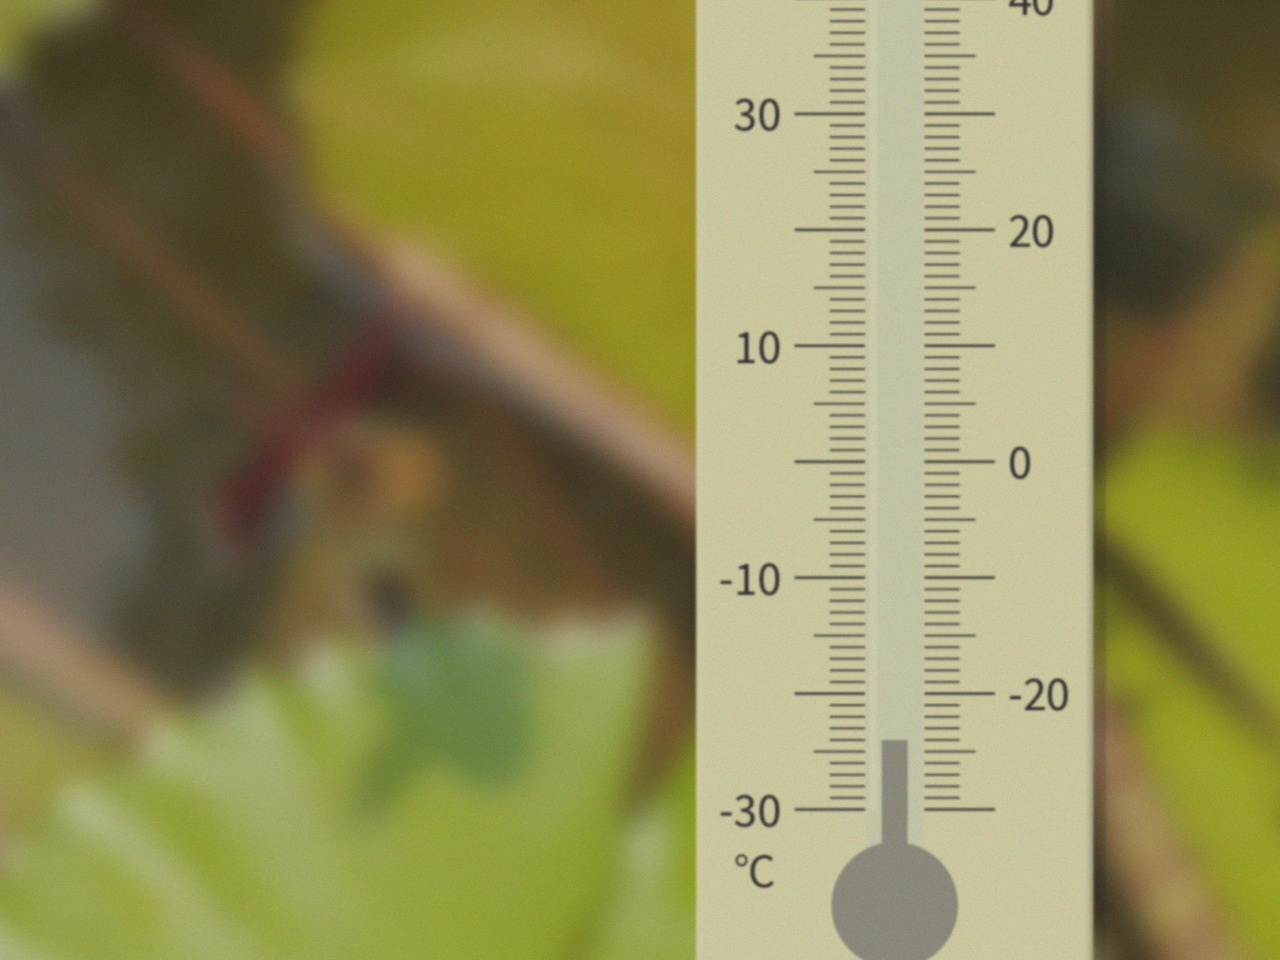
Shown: -24 °C
